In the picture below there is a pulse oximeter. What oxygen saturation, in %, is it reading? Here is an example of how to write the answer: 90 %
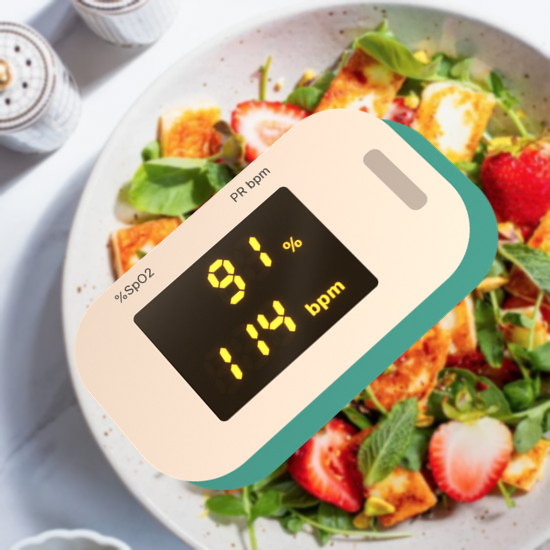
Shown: 91 %
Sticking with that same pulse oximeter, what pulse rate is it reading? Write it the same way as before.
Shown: 114 bpm
